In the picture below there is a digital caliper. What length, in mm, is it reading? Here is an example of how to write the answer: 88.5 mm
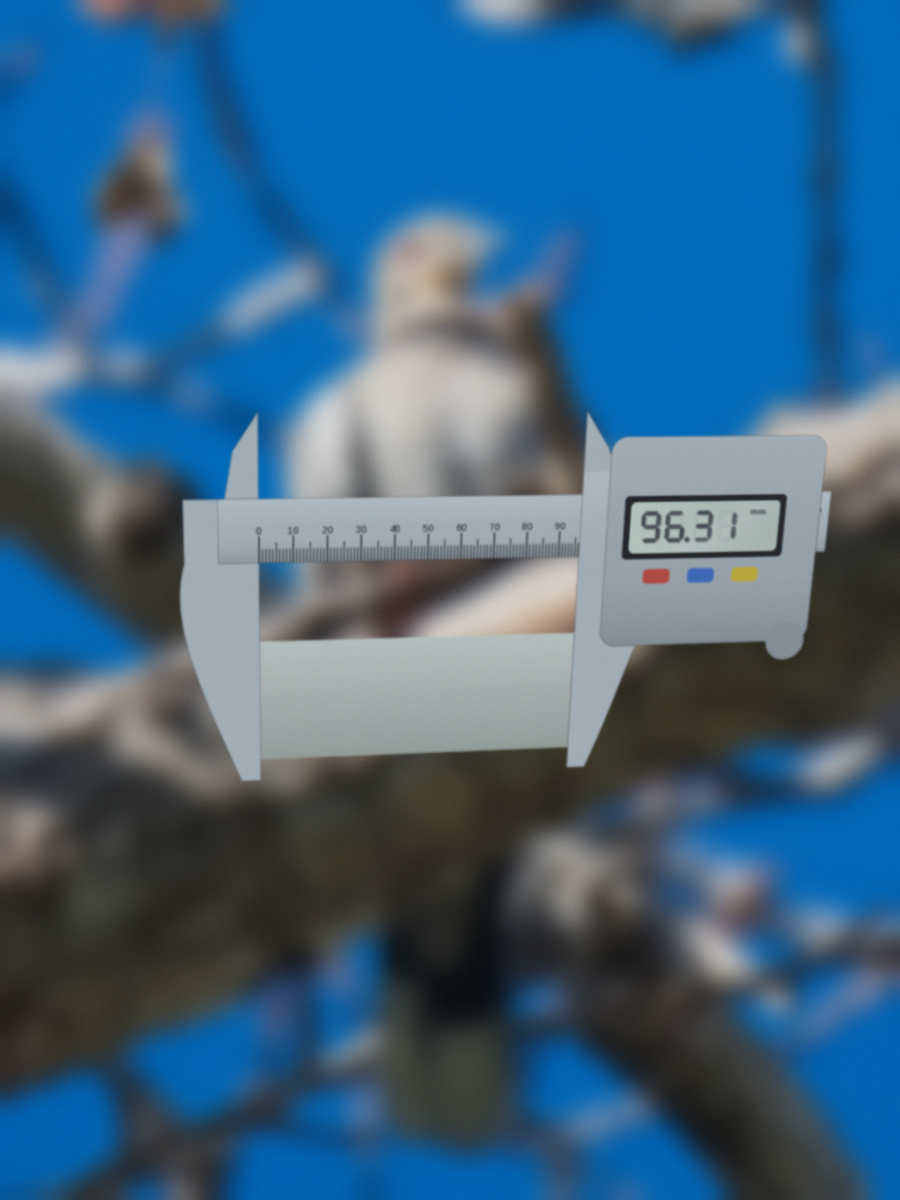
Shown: 96.31 mm
